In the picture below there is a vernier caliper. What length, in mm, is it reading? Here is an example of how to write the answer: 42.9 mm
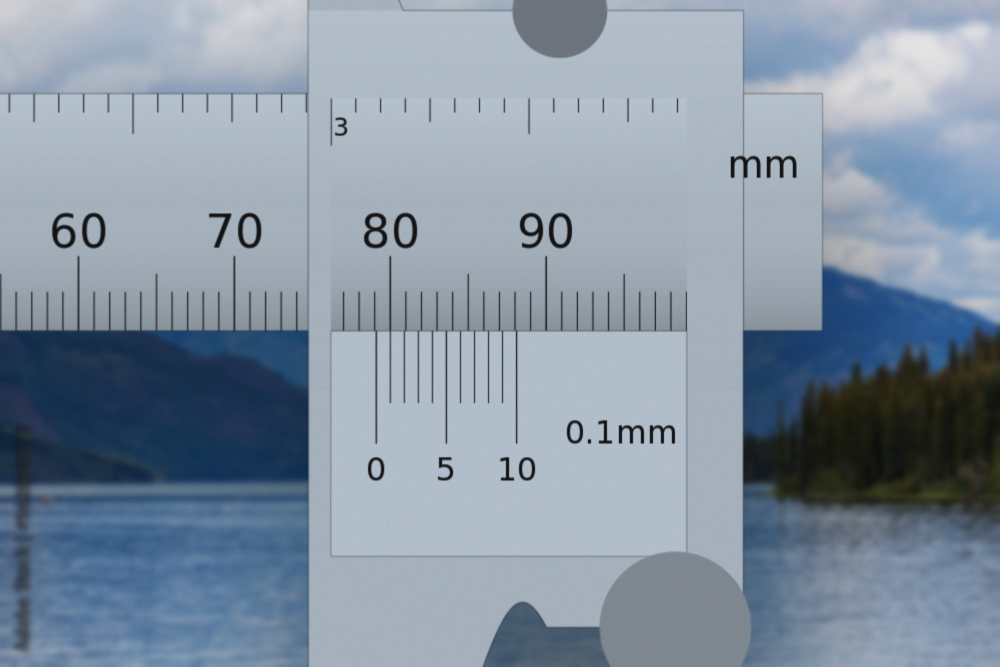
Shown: 79.1 mm
